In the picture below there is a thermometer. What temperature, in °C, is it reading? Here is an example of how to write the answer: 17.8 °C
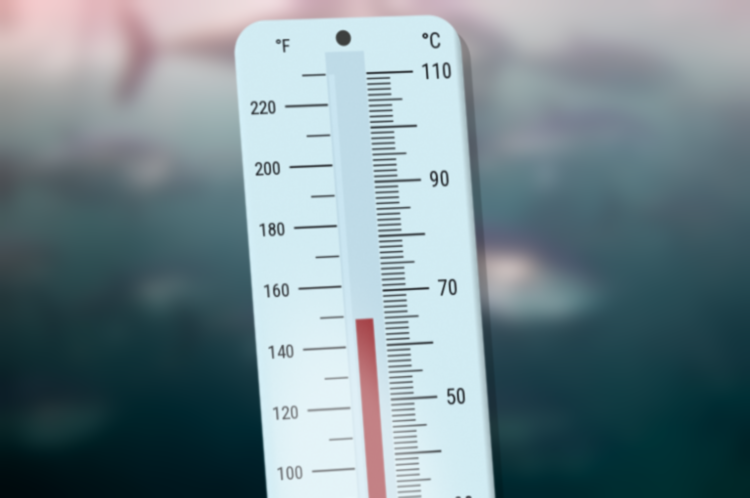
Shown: 65 °C
